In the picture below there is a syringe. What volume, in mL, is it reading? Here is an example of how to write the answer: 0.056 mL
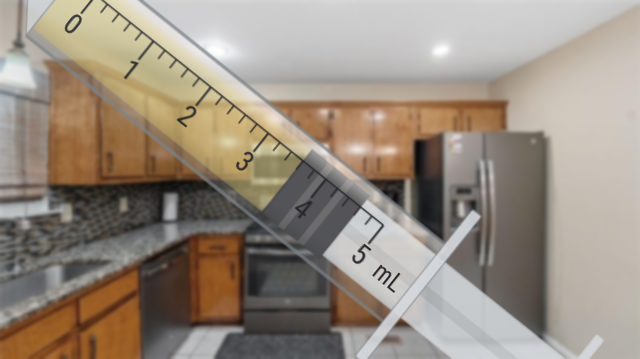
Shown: 3.6 mL
